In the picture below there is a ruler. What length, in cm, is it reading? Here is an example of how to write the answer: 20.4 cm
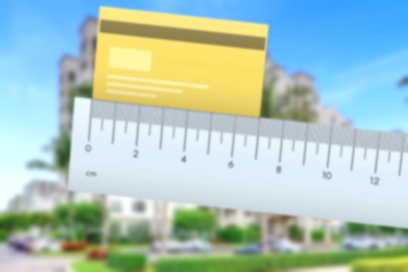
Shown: 7 cm
